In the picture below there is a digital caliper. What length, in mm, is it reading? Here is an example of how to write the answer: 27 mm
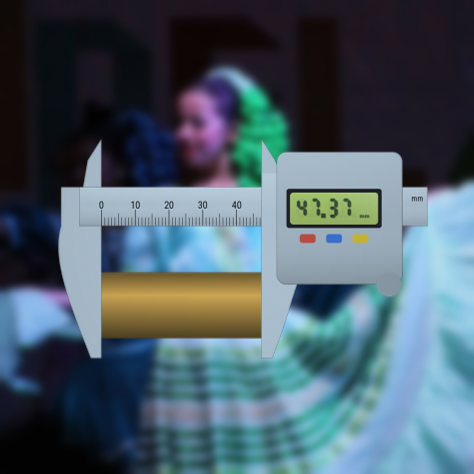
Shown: 47.37 mm
